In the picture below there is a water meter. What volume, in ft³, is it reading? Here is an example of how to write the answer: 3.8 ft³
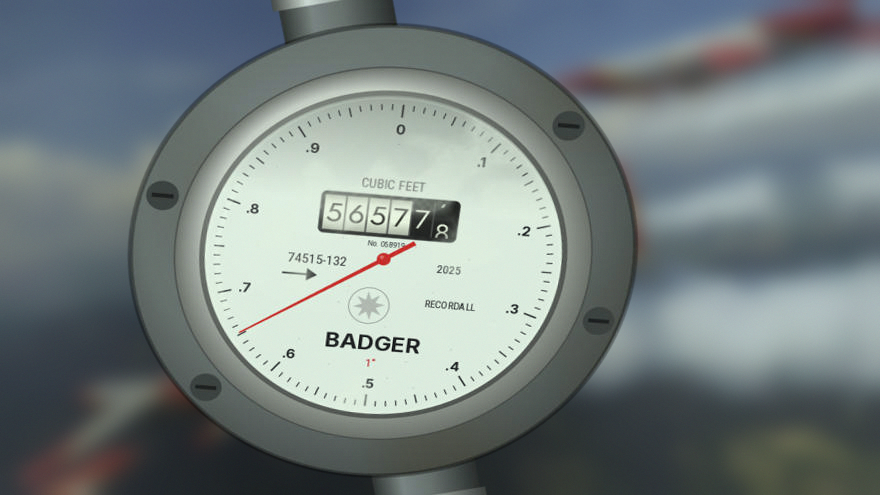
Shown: 565777.65 ft³
